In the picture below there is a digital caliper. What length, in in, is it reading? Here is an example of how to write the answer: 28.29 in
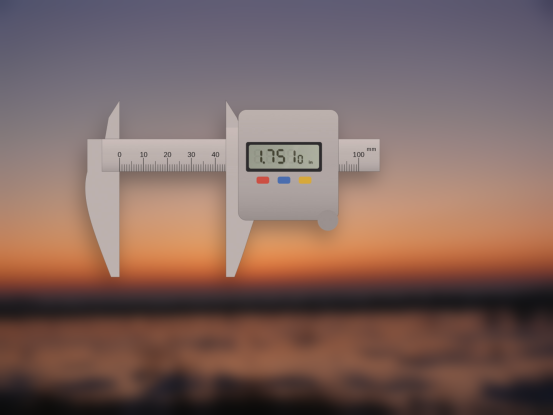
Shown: 1.7510 in
